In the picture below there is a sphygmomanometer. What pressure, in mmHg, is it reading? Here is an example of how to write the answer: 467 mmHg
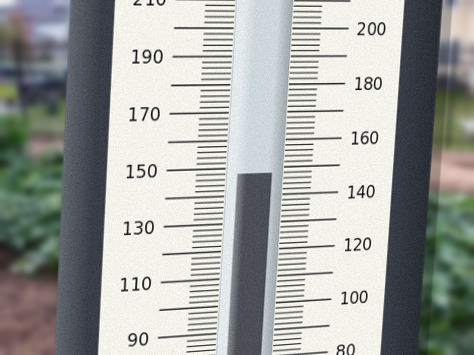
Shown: 148 mmHg
